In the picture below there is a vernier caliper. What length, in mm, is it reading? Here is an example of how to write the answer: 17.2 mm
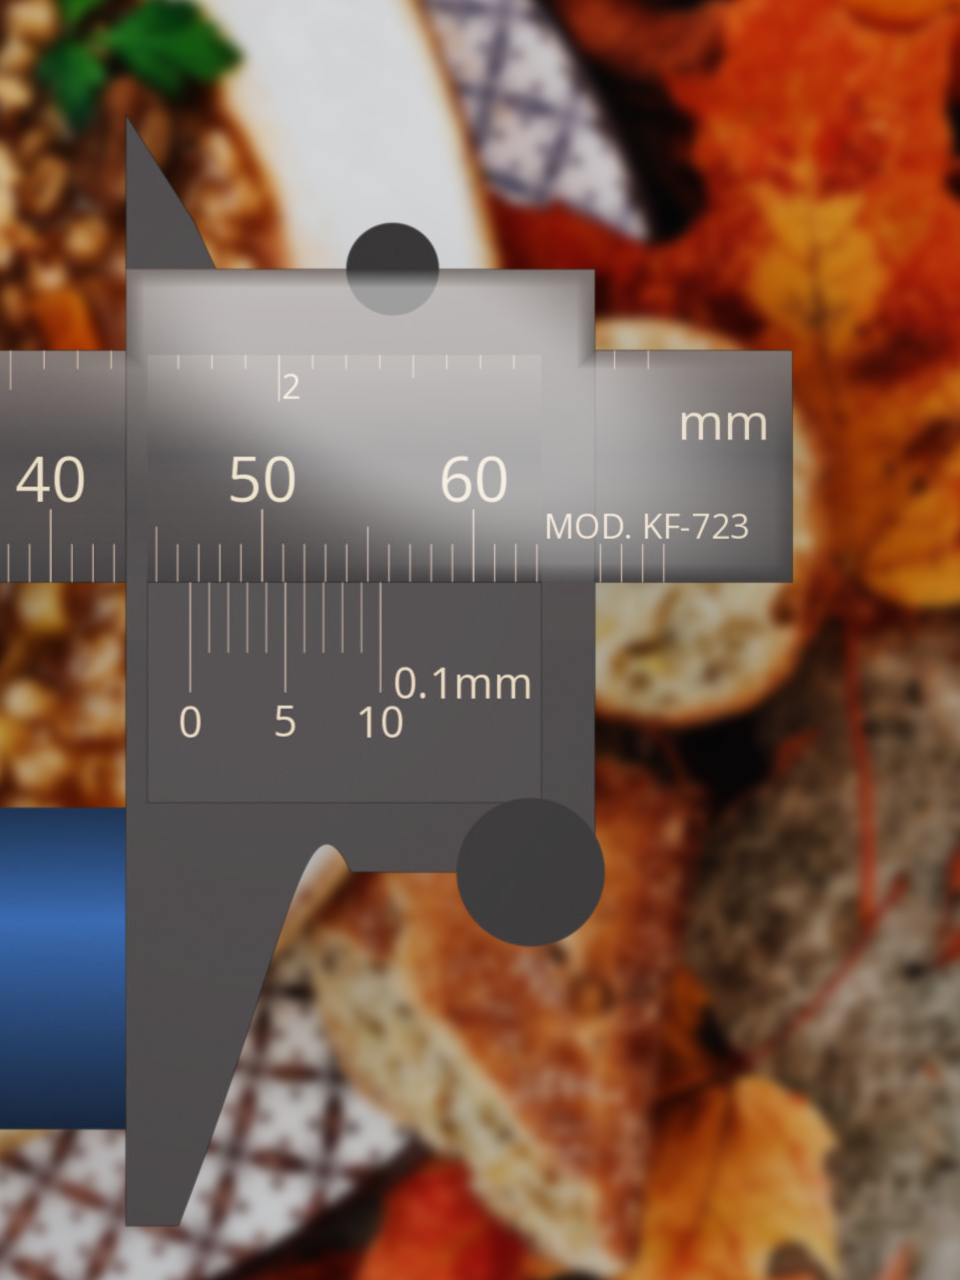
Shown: 46.6 mm
